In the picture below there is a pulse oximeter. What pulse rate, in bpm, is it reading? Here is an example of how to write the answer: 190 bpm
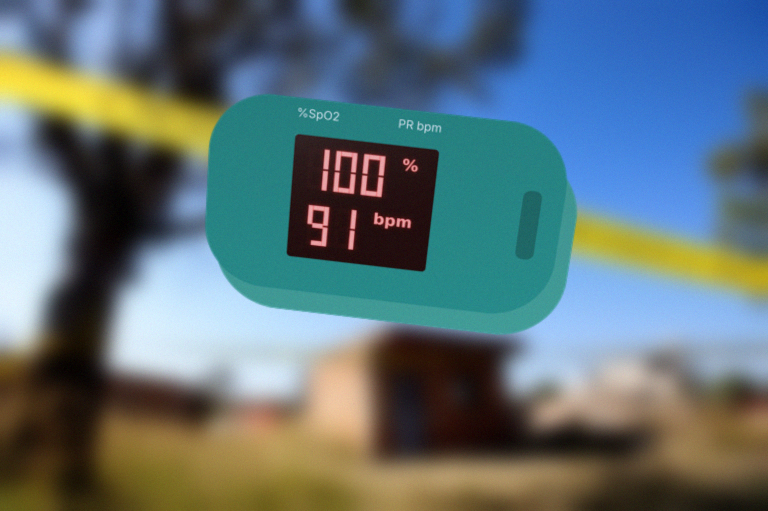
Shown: 91 bpm
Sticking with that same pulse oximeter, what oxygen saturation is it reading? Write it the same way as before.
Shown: 100 %
